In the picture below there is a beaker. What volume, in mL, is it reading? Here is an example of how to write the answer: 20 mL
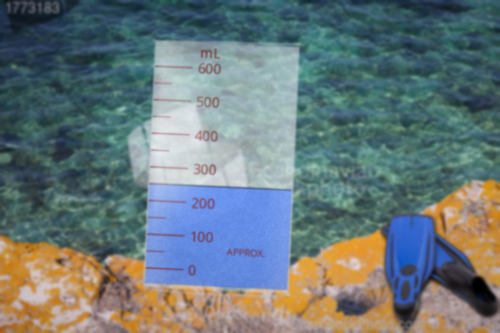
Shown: 250 mL
